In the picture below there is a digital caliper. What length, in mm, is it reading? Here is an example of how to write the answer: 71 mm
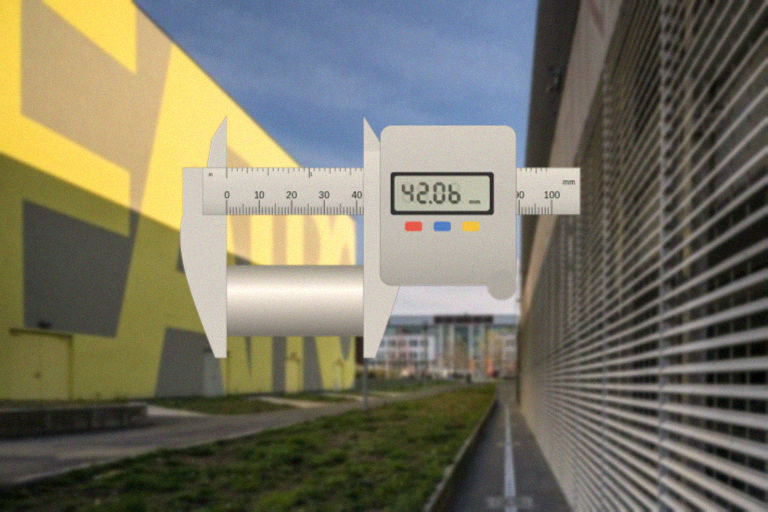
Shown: 42.06 mm
